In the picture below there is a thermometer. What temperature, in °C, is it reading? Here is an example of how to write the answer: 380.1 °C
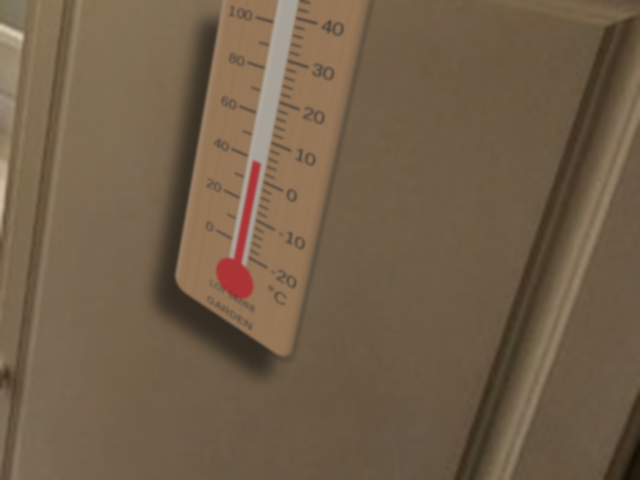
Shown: 4 °C
